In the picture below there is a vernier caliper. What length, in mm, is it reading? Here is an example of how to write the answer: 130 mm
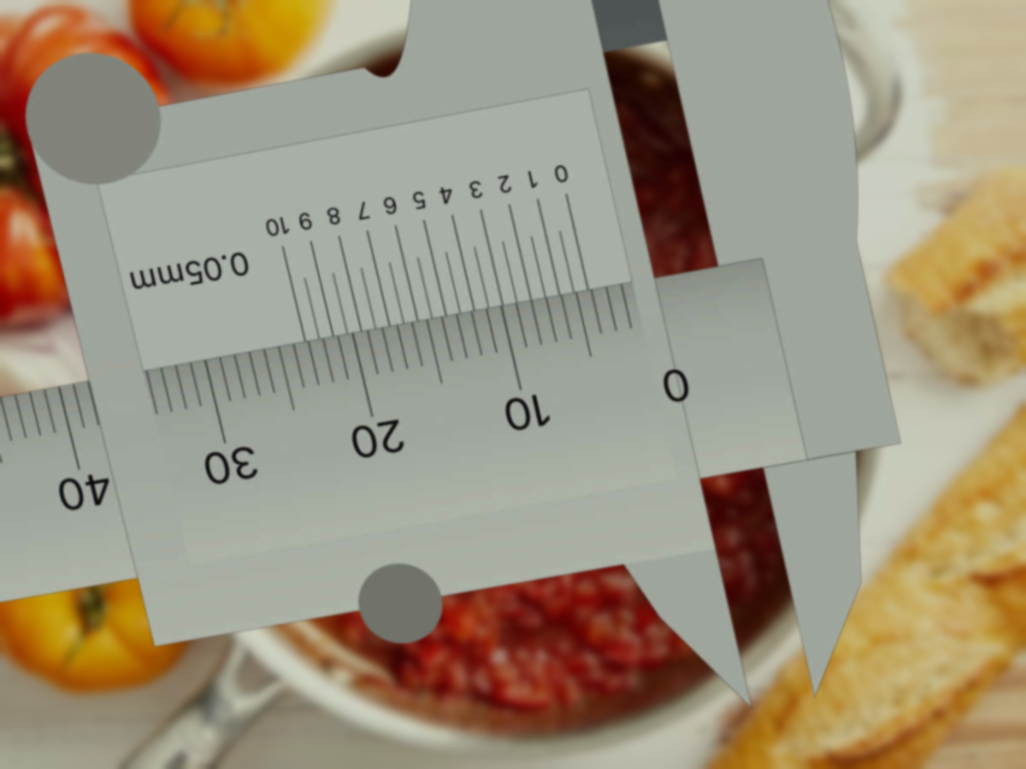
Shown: 4.2 mm
